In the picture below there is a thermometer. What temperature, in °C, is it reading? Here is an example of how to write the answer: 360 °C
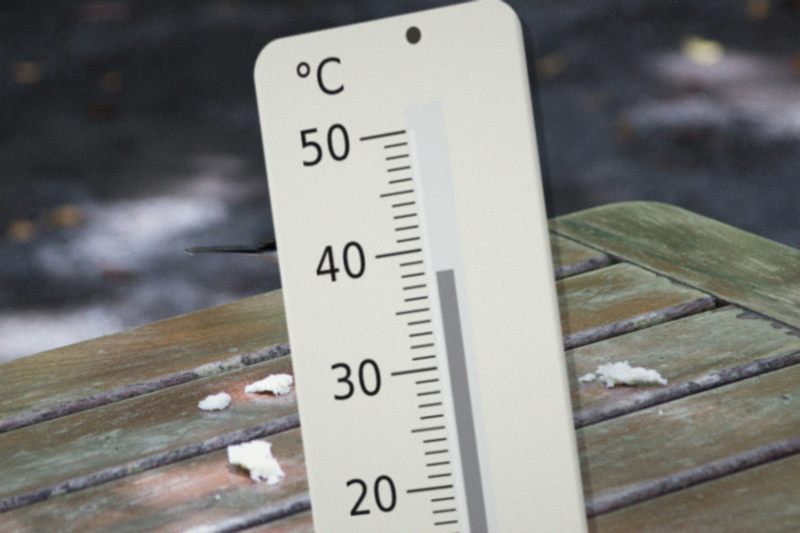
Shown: 38 °C
